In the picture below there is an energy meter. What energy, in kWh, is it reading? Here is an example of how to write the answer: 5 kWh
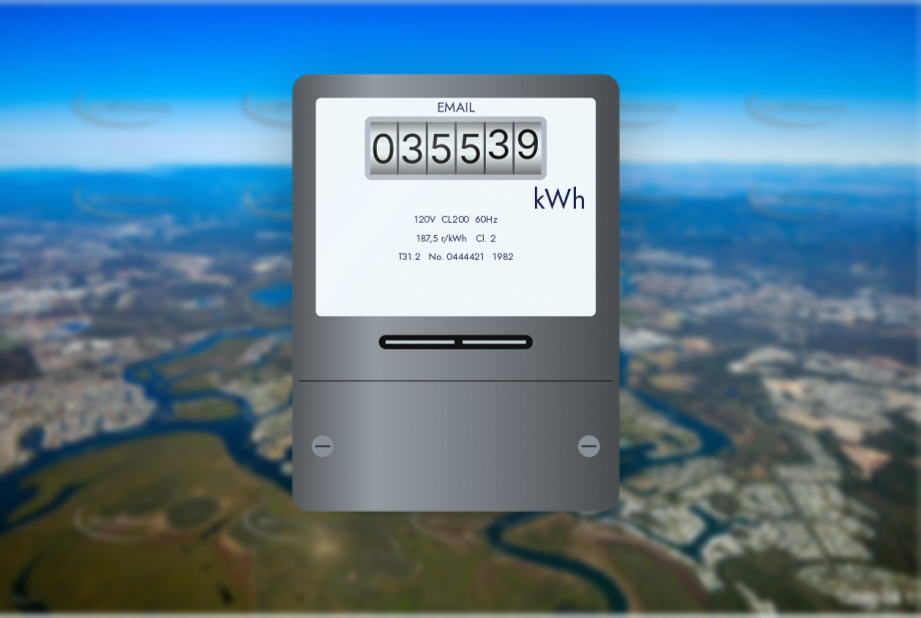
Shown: 35539 kWh
